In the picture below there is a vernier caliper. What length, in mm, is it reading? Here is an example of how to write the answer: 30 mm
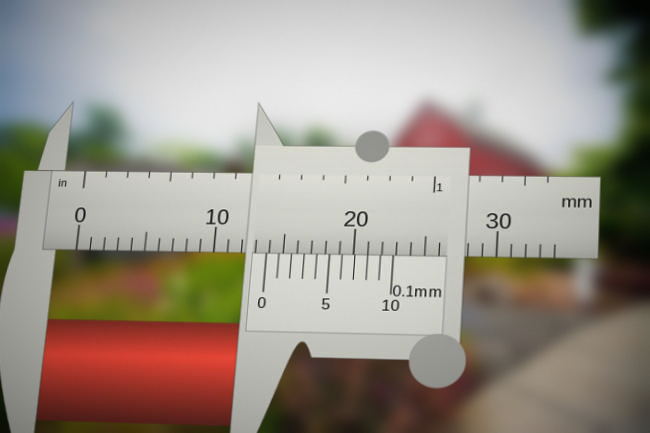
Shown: 13.8 mm
